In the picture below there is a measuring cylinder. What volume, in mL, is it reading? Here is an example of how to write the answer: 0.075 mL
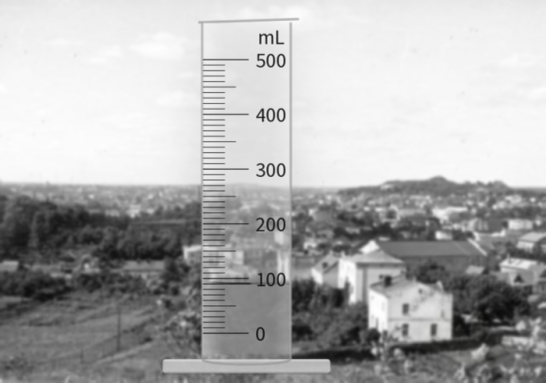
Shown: 90 mL
